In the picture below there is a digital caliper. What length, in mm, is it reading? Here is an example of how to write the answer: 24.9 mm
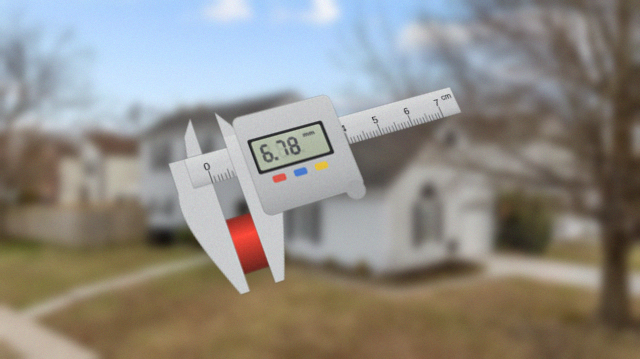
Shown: 6.78 mm
